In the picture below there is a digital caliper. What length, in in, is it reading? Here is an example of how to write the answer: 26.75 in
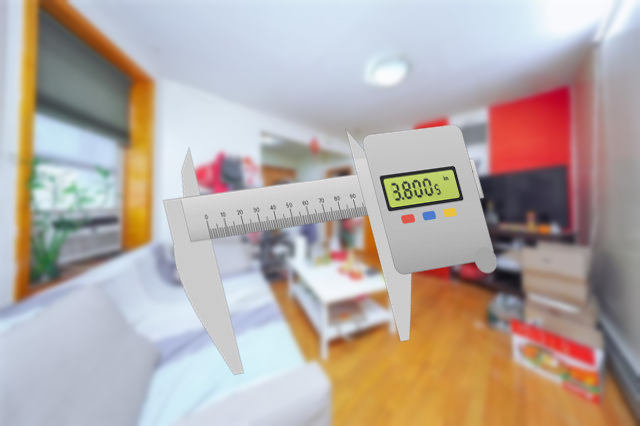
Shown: 3.8005 in
